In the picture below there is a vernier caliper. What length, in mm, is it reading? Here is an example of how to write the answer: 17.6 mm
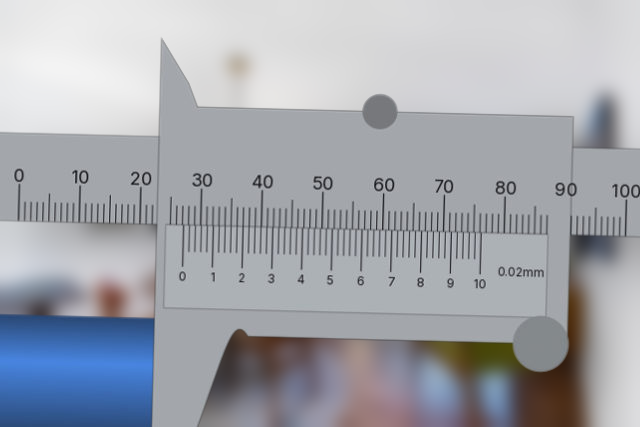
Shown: 27.2 mm
